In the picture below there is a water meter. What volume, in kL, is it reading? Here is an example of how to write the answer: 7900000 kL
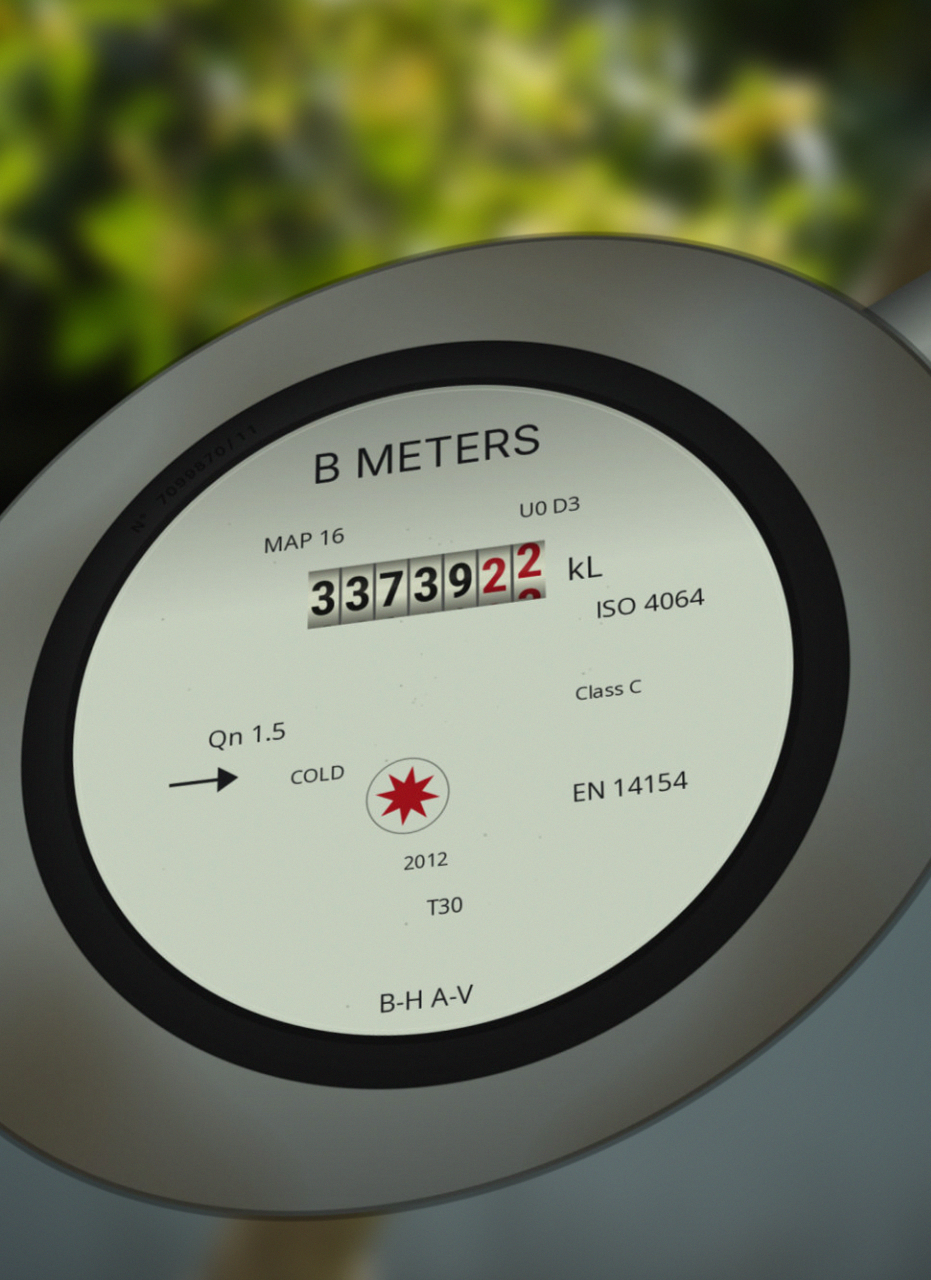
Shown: 33739.22 kL
